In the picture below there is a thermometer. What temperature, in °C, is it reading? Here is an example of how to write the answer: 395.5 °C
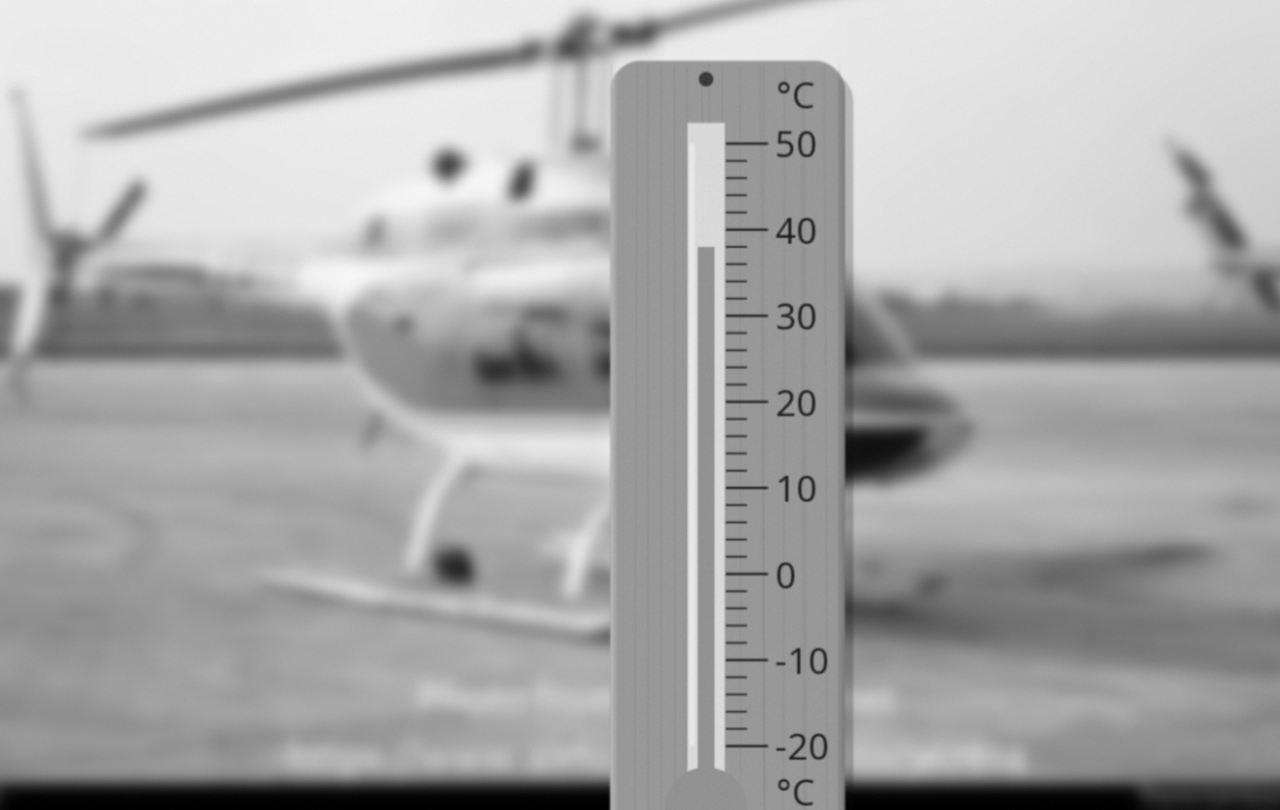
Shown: 38 °C
